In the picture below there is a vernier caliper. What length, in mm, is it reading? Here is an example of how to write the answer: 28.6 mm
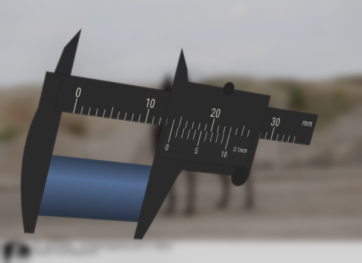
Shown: 14.0 mm
